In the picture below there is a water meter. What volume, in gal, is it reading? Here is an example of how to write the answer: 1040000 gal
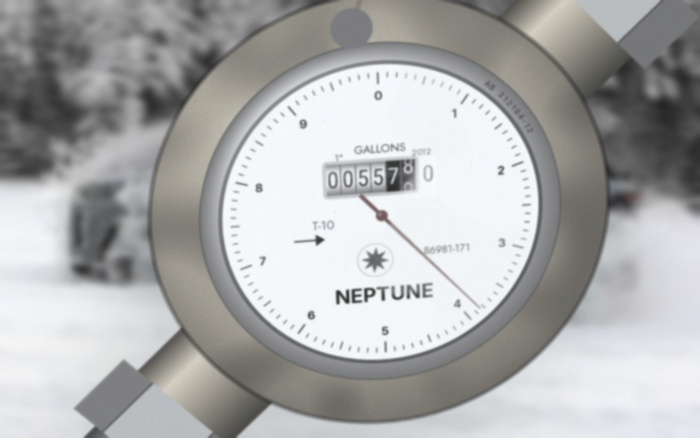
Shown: 55783.8 gal
